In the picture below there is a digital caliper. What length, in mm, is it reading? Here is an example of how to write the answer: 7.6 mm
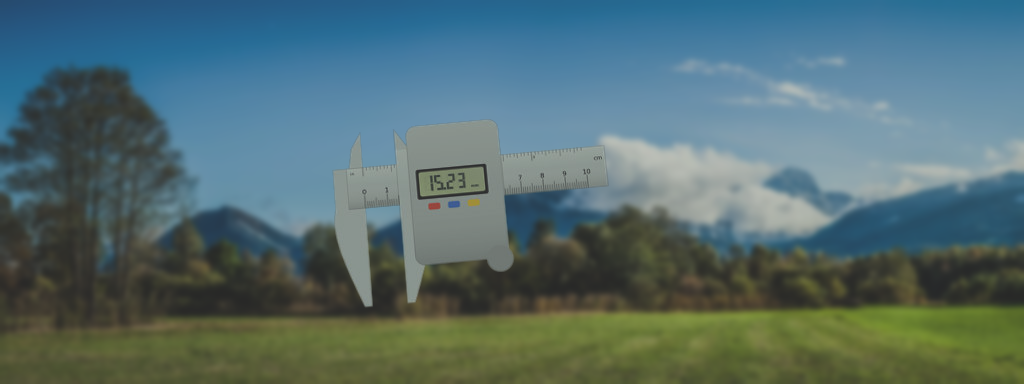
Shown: 15.23 mm
